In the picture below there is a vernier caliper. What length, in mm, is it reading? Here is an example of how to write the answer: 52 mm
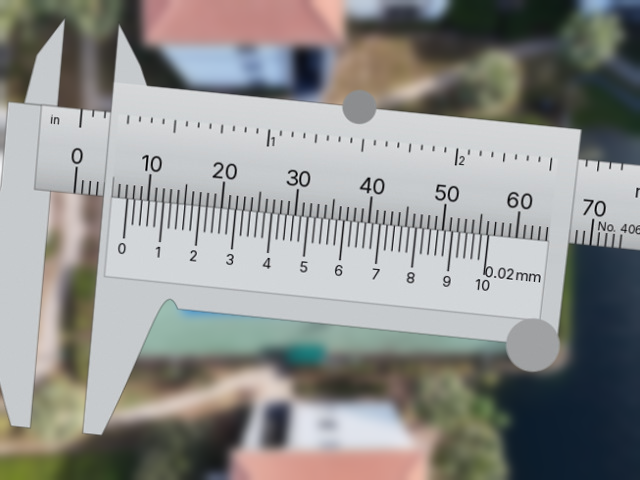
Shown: 7.2 mm
